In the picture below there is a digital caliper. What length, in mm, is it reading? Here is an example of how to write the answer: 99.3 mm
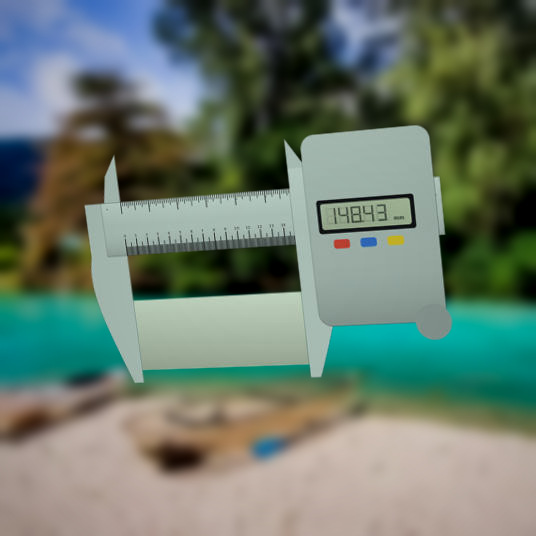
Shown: 148.43 mm
